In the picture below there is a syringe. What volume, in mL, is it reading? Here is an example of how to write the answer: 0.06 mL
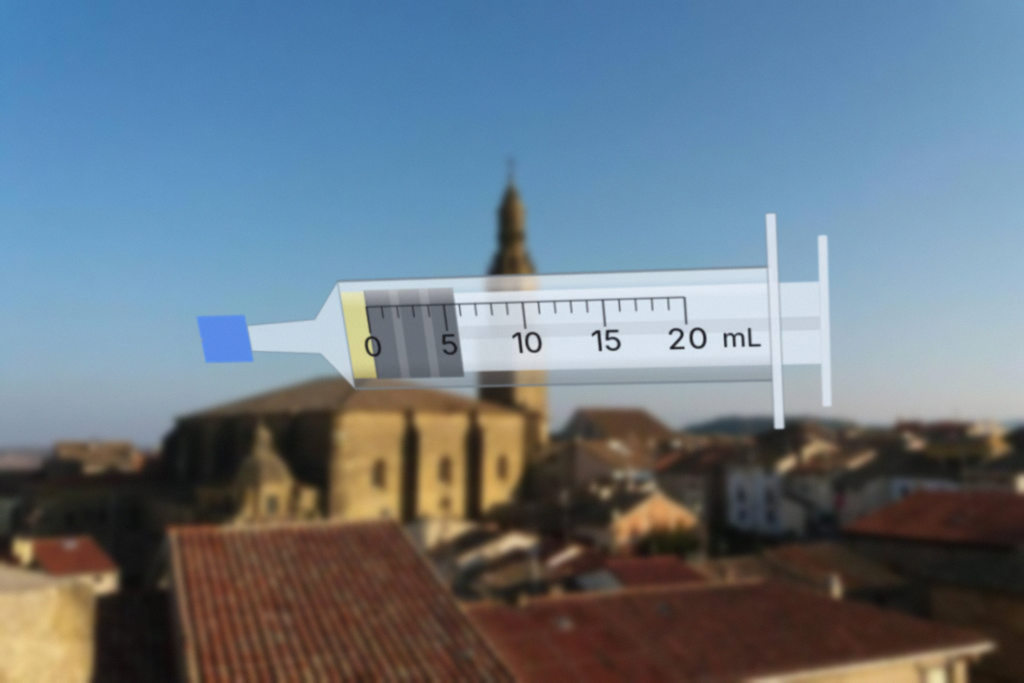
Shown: 0 mL
